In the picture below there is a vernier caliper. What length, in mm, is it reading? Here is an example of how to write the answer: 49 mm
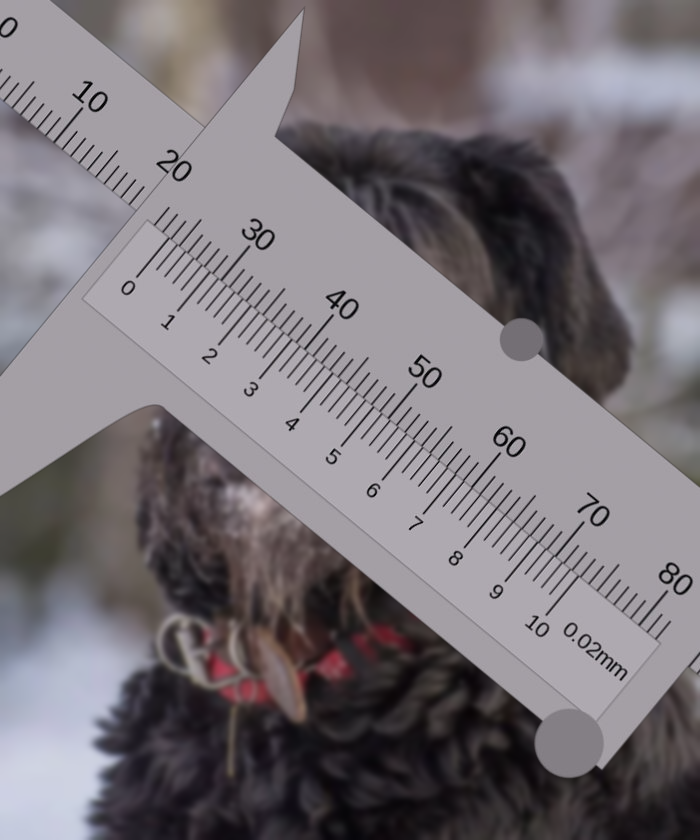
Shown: 23.8 mm
